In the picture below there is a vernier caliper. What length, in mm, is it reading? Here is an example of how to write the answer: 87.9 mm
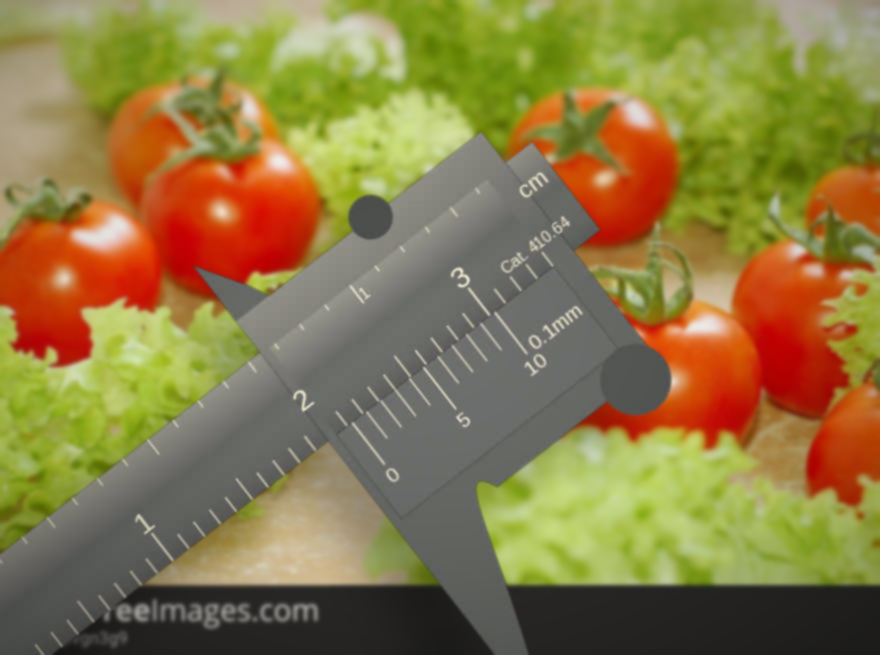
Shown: 21.3 mm
